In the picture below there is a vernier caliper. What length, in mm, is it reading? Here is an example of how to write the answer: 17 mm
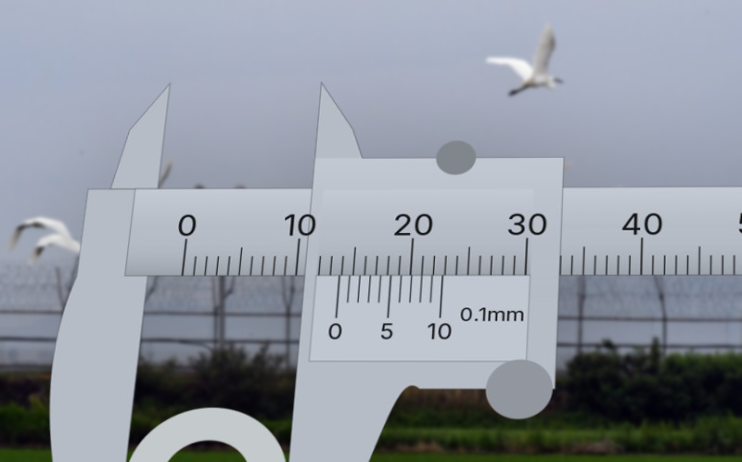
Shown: 13.8 mm
